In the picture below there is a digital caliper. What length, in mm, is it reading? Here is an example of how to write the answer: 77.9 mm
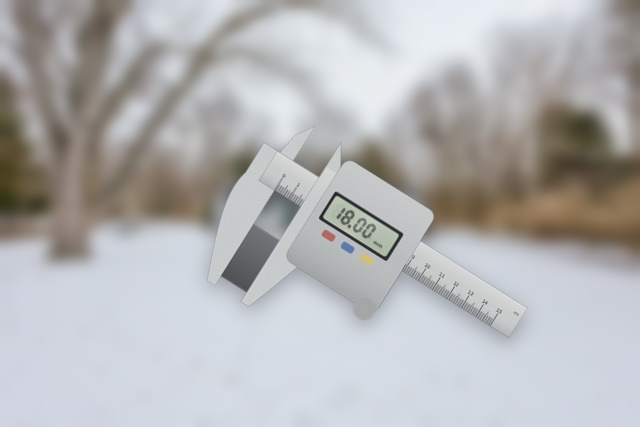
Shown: 18.00 mm
